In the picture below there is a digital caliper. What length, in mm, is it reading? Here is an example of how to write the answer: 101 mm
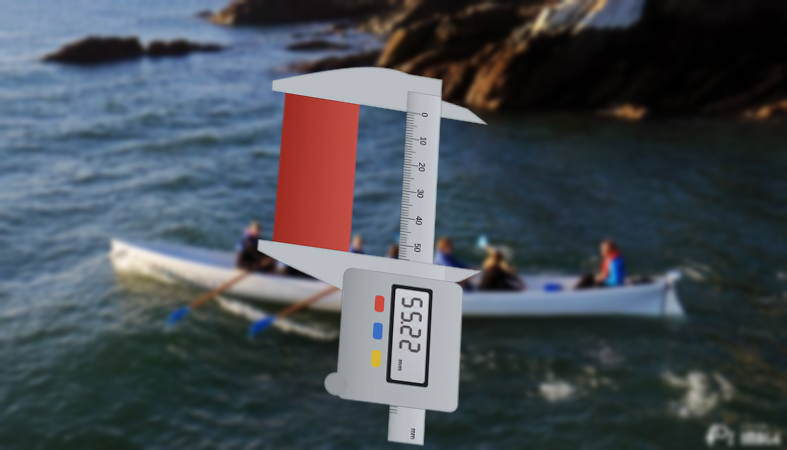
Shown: 55.22 mm
